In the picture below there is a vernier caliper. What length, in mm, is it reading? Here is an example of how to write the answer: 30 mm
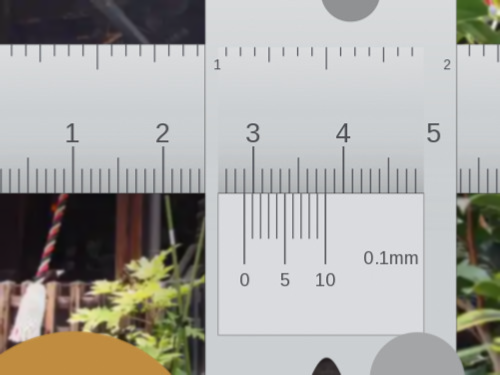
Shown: 29.0 mm
